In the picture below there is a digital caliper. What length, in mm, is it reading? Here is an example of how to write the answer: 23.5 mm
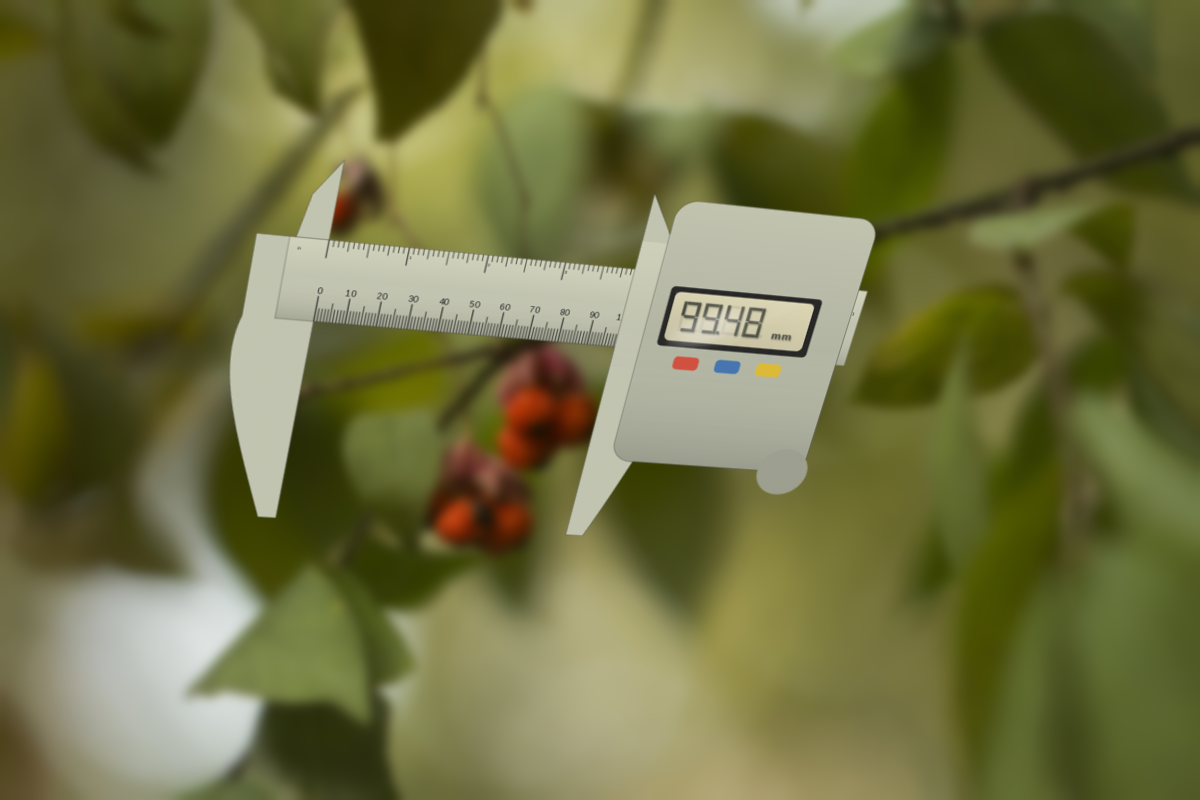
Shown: 99.48 mm
